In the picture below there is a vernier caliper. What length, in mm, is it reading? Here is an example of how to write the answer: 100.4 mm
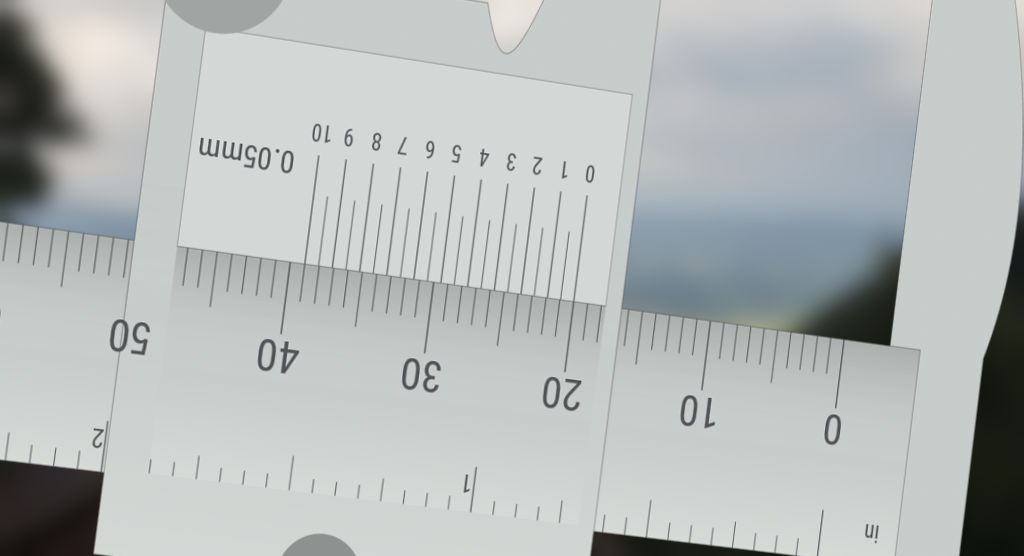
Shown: 20.0 mm
